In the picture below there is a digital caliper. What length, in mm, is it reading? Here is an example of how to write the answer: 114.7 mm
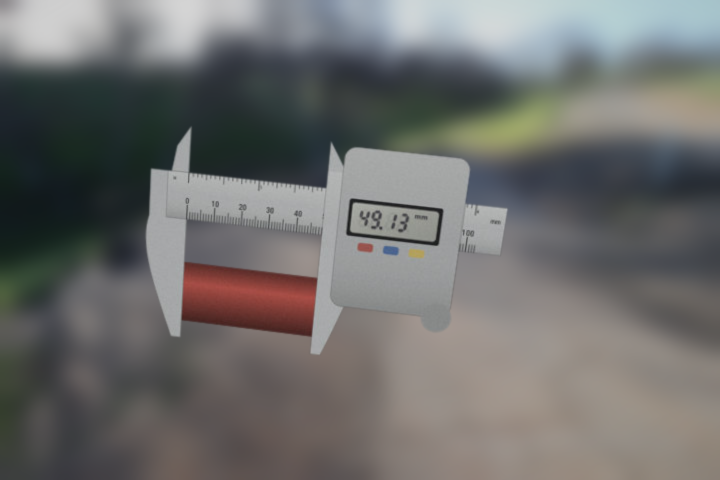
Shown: 49.13 mm
